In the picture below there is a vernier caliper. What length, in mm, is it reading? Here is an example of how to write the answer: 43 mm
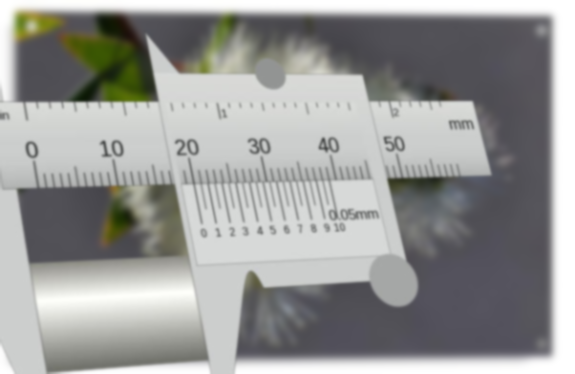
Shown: 20.0 mm
